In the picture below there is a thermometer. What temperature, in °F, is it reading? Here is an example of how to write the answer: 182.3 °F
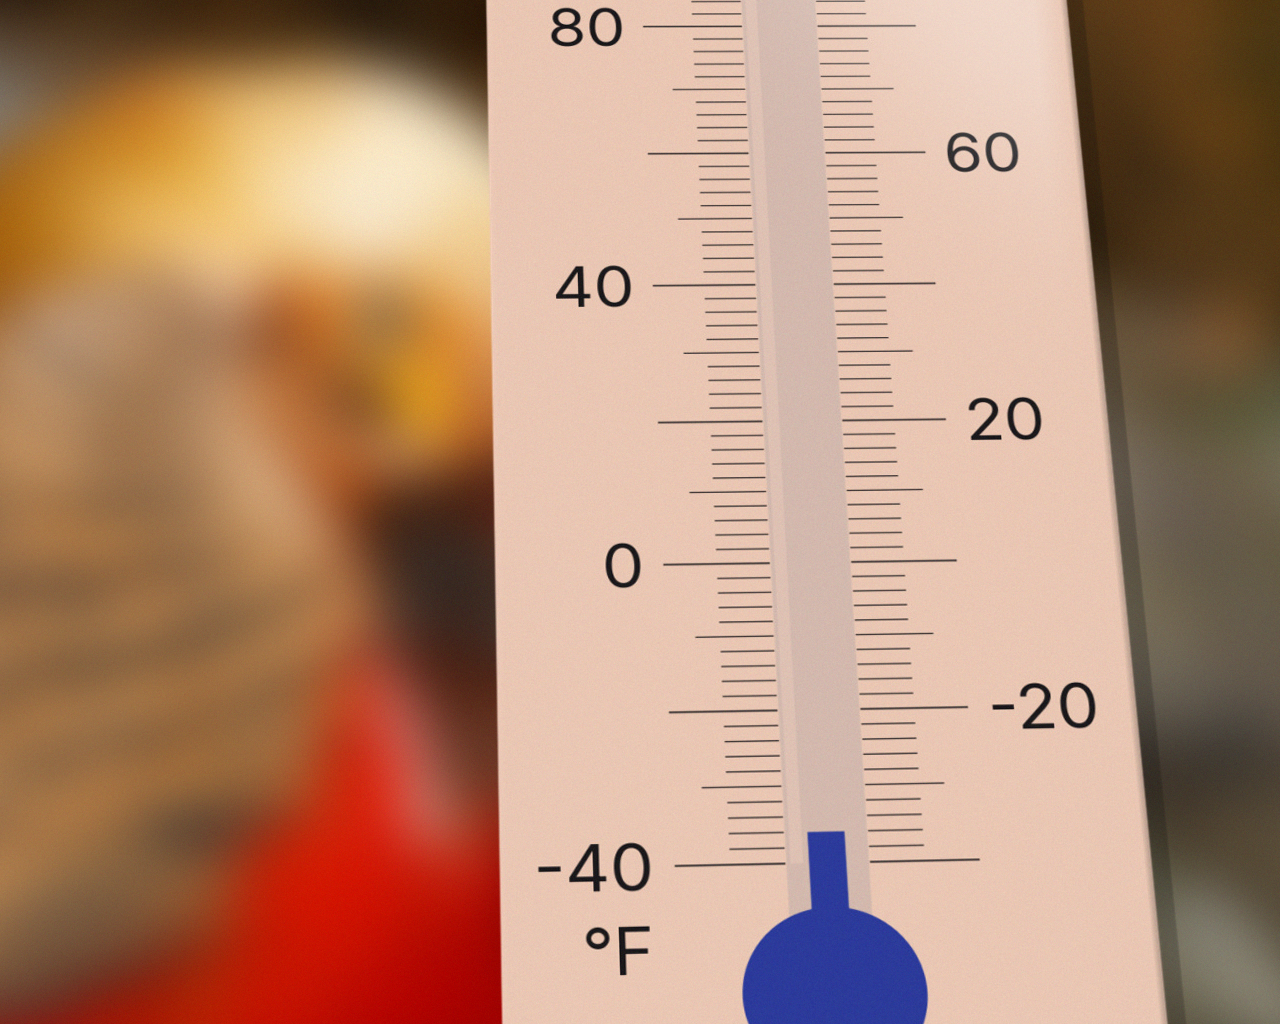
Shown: -36 °F
